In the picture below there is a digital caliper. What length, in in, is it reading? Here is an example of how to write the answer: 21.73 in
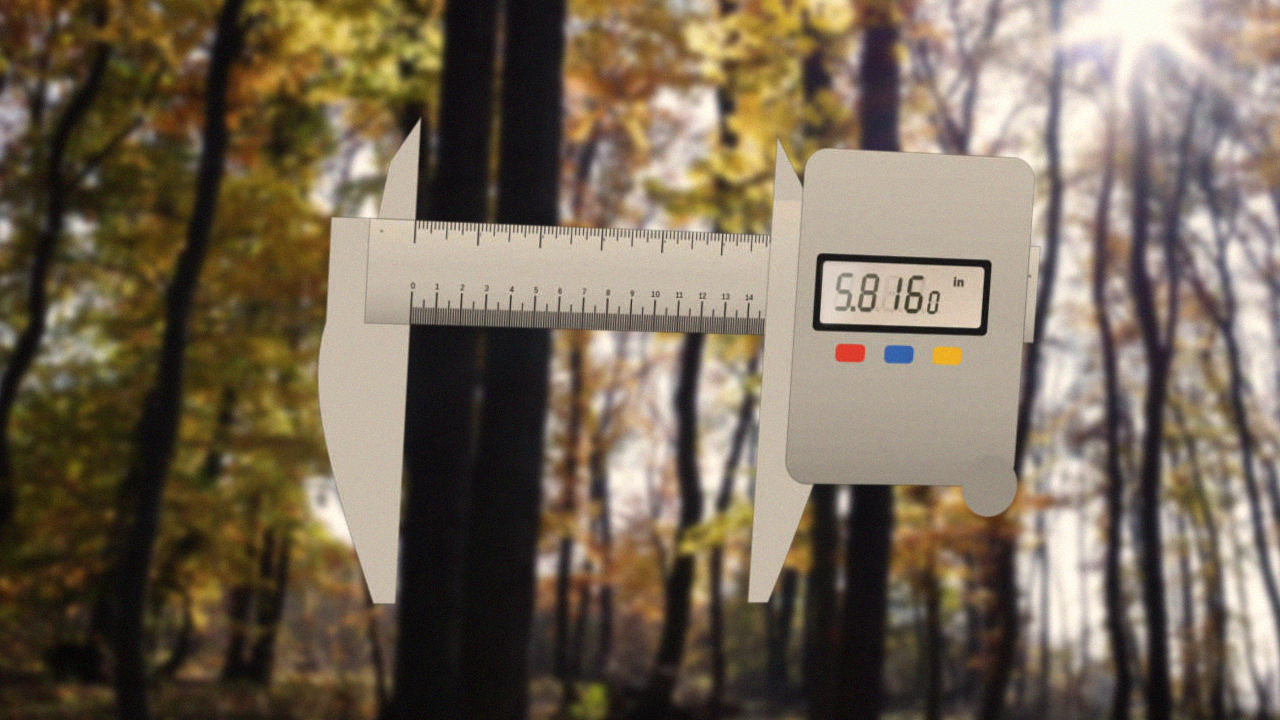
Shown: 5.8160 in
